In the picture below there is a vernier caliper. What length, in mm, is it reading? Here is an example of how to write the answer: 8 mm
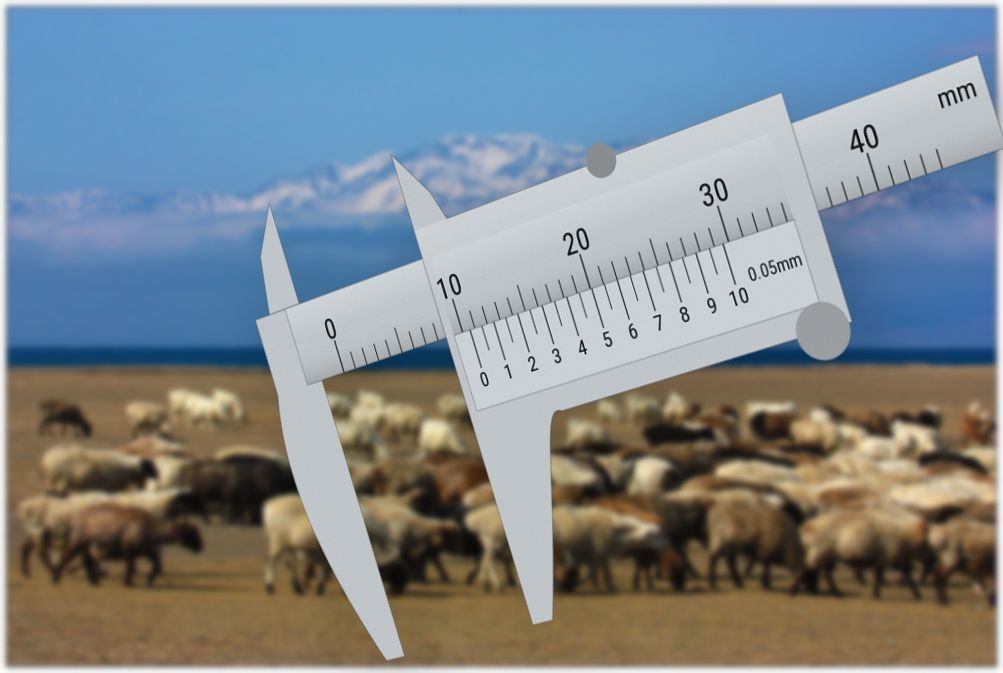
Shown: 10.6 mm
